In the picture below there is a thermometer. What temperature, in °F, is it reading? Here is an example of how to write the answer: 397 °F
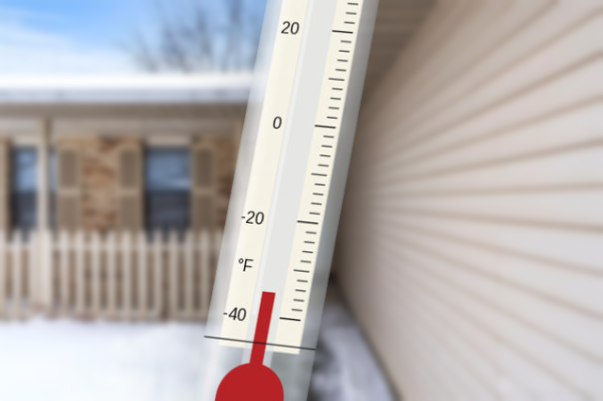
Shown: -35 °F
